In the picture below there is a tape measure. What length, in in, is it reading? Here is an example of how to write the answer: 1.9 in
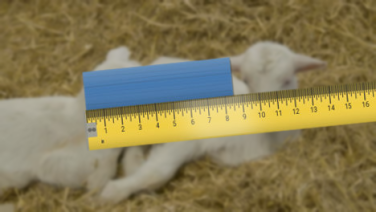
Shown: 8.5 in
